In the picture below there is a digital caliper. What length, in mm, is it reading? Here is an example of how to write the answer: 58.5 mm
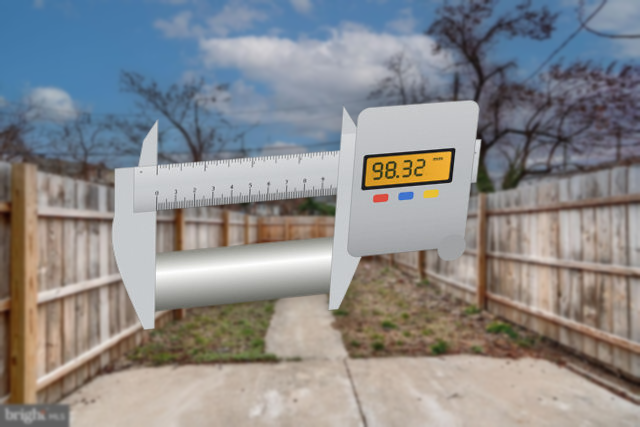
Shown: 98.32 mm
